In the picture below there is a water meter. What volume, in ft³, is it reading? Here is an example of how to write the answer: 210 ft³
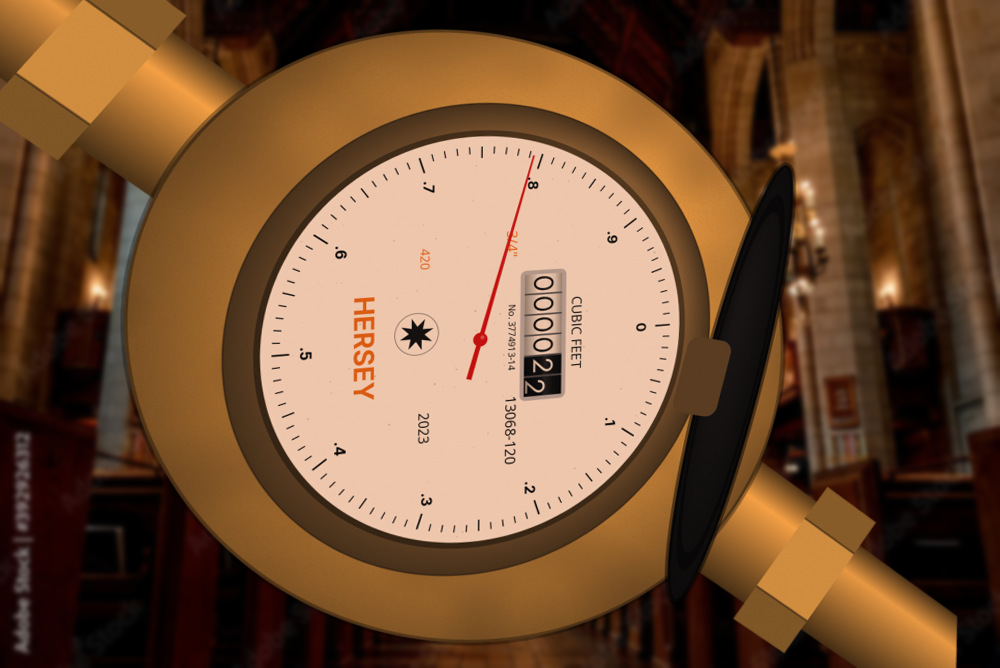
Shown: 21.79 ft³
